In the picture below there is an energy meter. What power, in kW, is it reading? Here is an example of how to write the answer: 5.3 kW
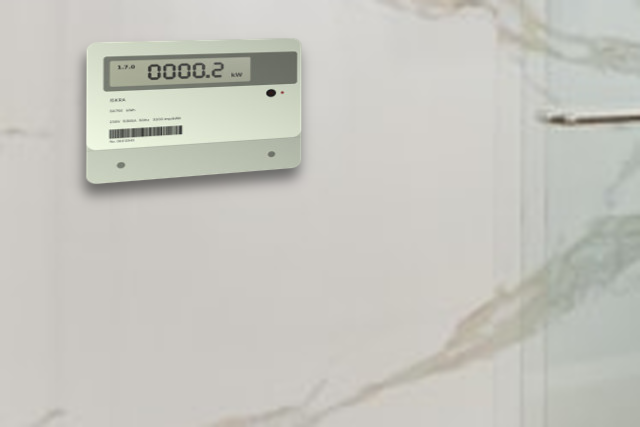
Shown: 0.2 kW
